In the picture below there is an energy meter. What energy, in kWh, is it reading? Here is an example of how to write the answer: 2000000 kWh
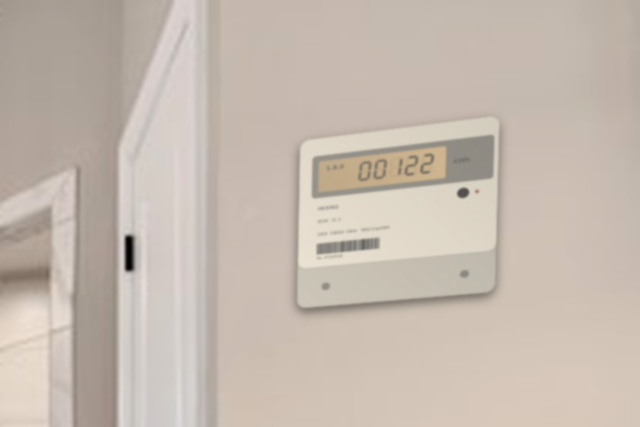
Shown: 122 kWh
